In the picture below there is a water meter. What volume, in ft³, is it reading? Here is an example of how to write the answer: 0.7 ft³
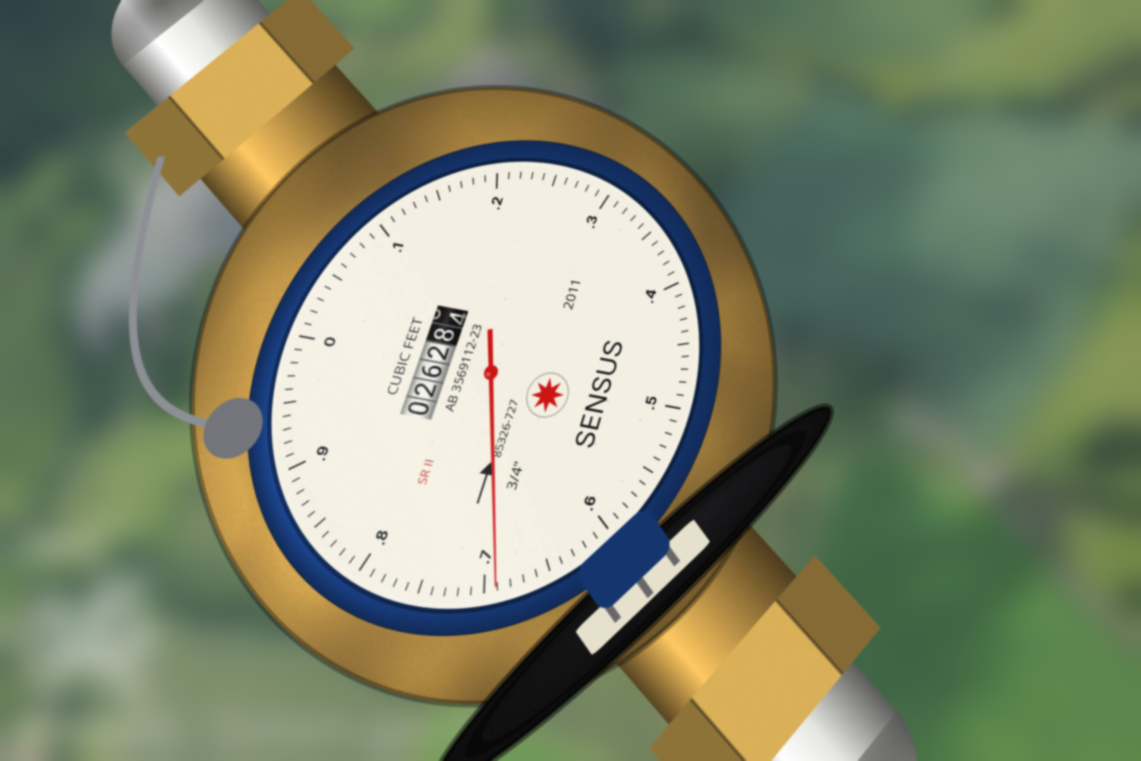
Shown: 26283.69 ft³
